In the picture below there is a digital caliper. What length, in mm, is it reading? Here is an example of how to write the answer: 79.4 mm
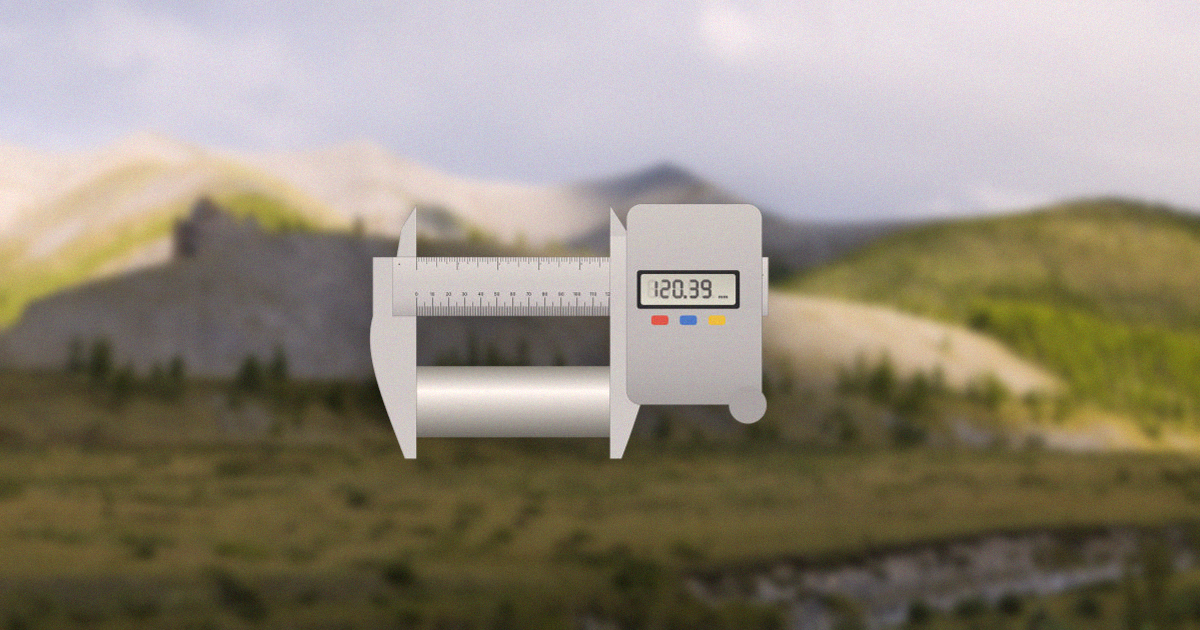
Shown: 120.39 mm
